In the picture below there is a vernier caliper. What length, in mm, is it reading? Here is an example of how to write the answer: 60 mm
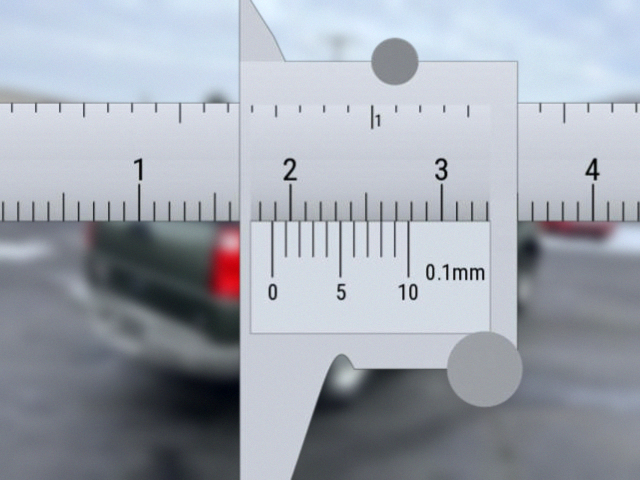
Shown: 18.8 mm
